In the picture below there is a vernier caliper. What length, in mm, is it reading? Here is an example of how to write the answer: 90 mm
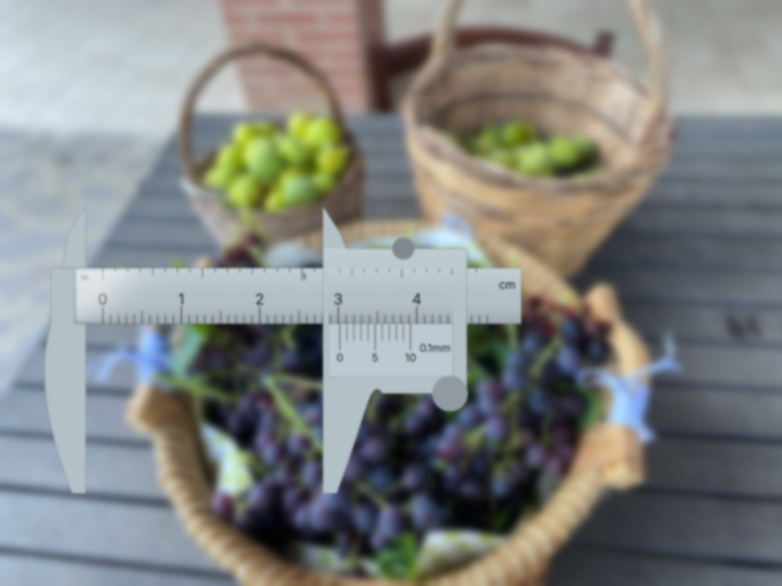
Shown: 30.2 mm
